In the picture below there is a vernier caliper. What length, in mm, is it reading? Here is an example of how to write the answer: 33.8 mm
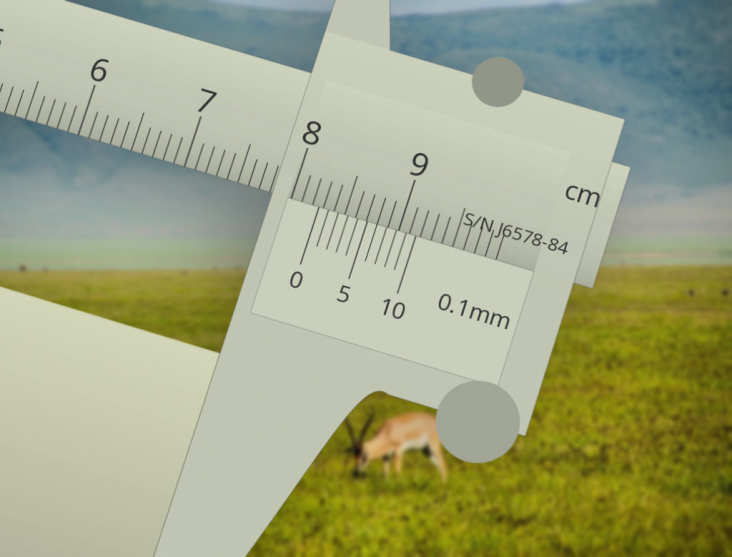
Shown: 82.6 mm
